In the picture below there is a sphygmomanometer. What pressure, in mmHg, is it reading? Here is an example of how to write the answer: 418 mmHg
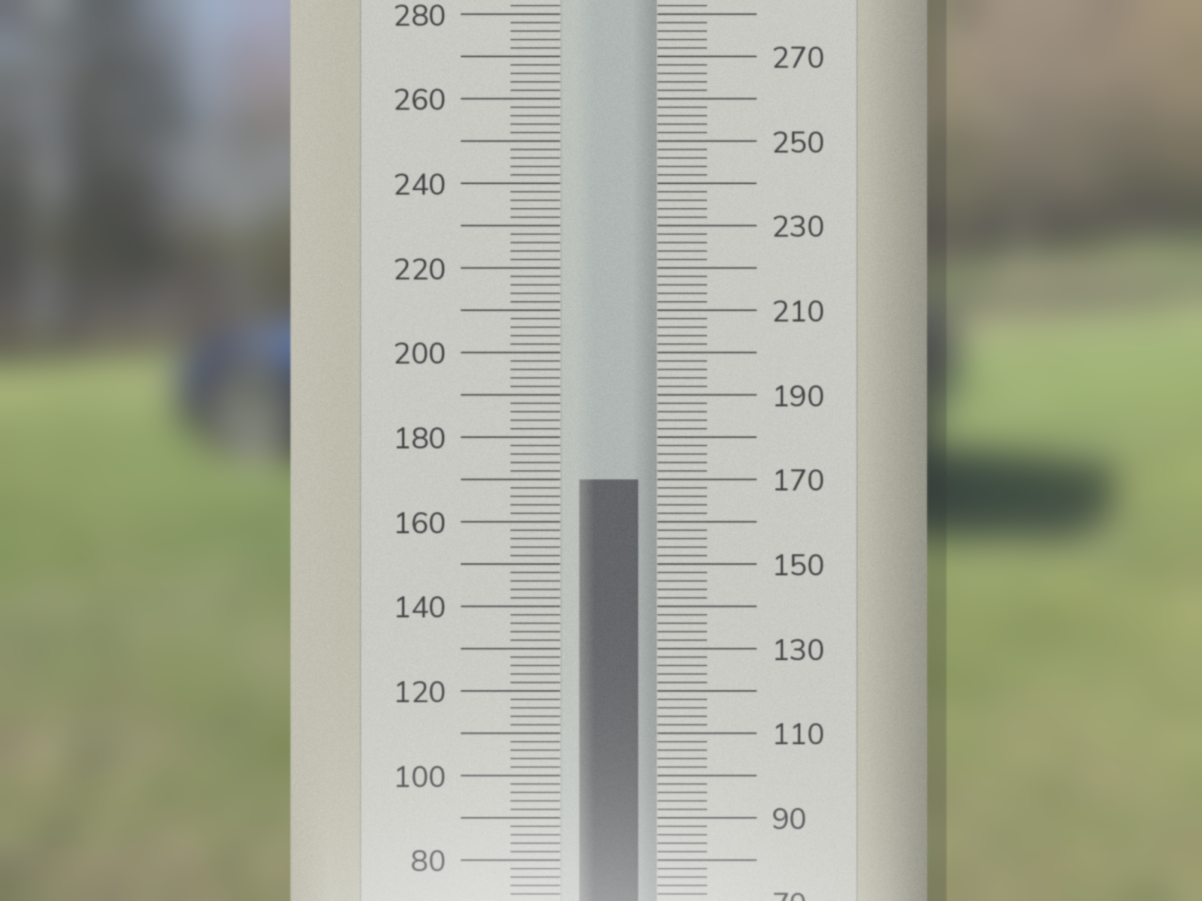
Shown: 170 mmHg
